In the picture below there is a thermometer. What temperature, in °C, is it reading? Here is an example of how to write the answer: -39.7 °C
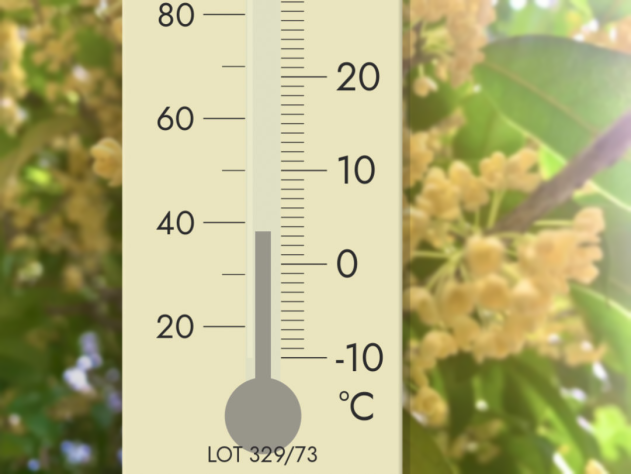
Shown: 3.5 °C
